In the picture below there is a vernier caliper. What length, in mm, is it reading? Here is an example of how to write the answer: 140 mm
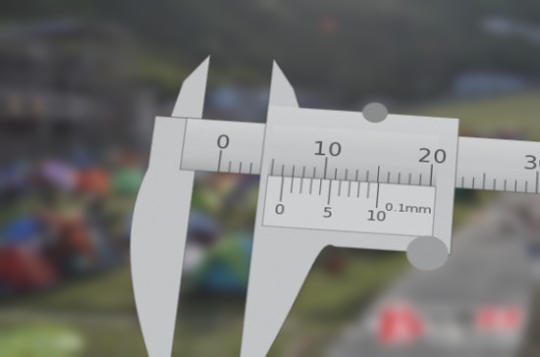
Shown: 6.1 mm
